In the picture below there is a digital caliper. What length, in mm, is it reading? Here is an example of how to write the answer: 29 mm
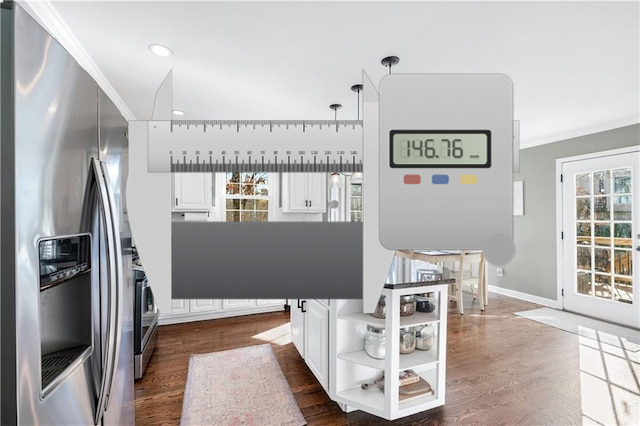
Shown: 146.76 mm
